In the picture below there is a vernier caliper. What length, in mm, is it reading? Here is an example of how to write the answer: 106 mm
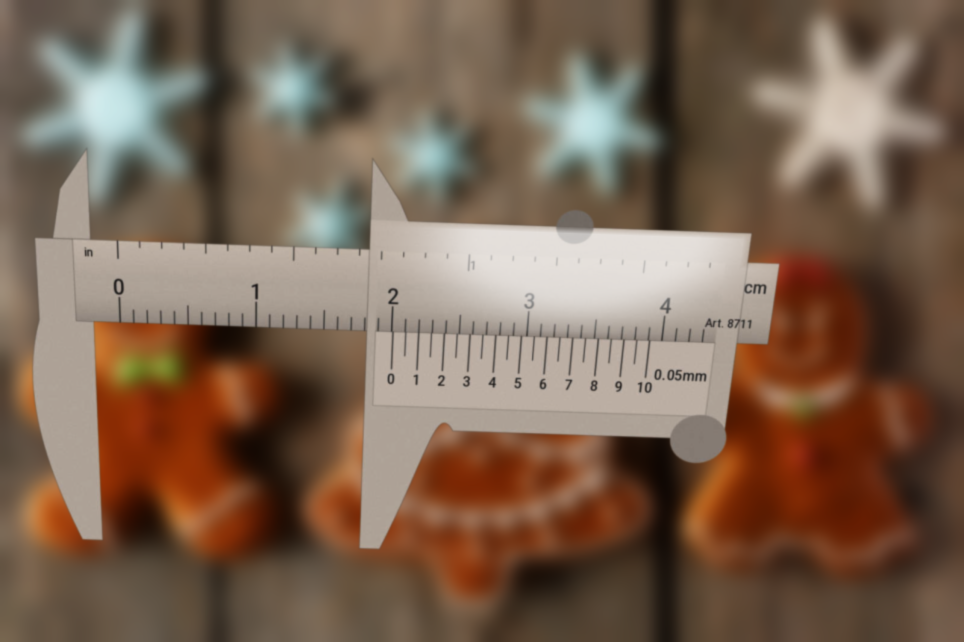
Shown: 20.1 mm
